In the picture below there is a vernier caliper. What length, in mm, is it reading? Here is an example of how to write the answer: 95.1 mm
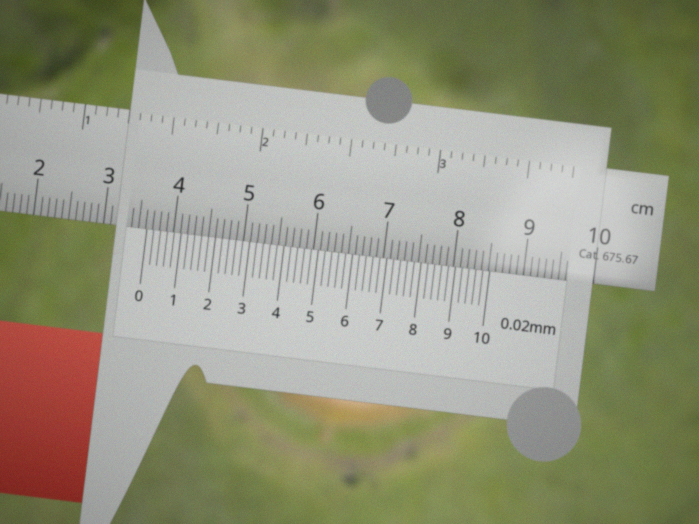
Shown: 36.2 mm
